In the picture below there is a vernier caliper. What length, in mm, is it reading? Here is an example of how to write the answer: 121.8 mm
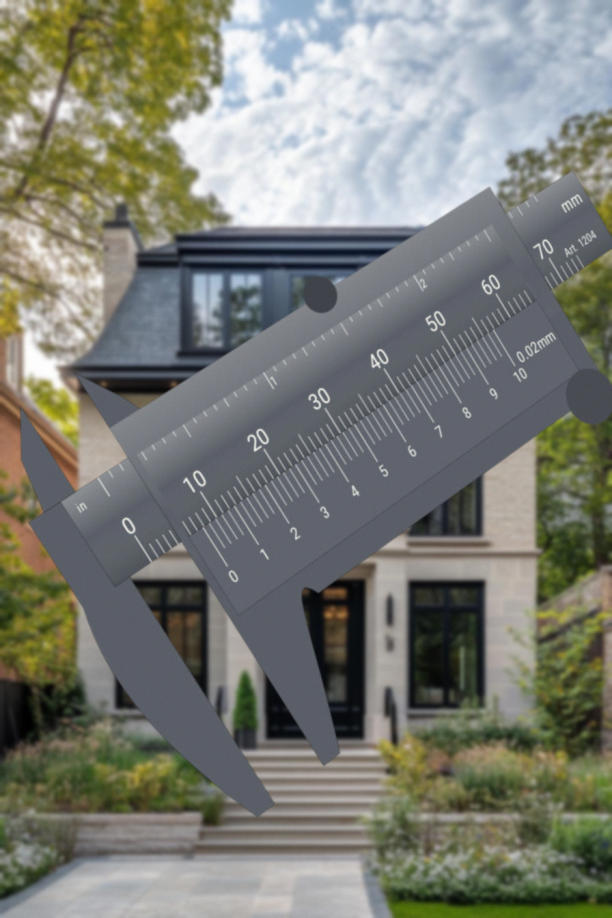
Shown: 7.8 mm
